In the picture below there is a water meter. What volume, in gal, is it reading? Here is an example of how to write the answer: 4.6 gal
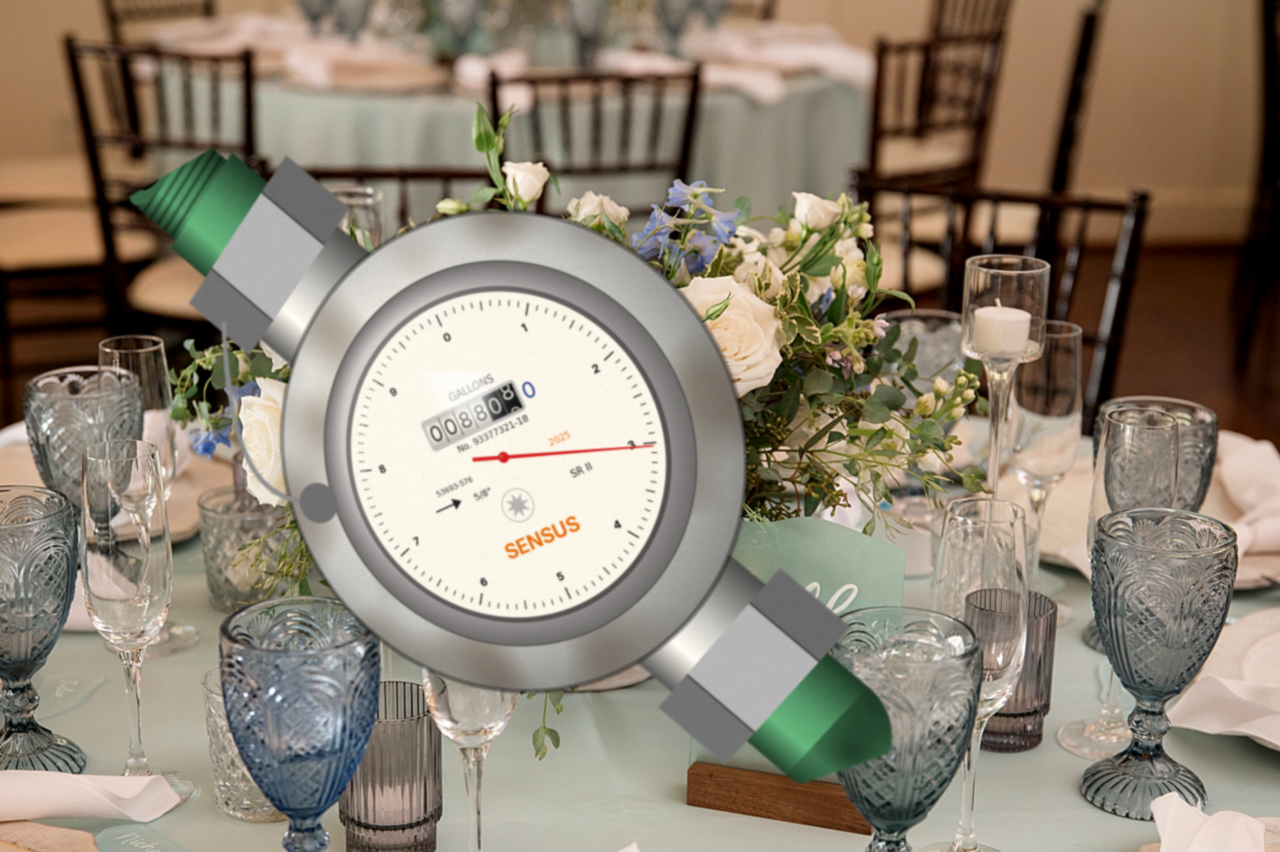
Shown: 88083.0 gal
